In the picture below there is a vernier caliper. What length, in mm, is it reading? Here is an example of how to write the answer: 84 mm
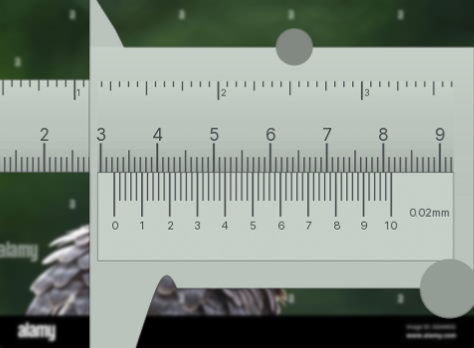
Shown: 32.4 mm
